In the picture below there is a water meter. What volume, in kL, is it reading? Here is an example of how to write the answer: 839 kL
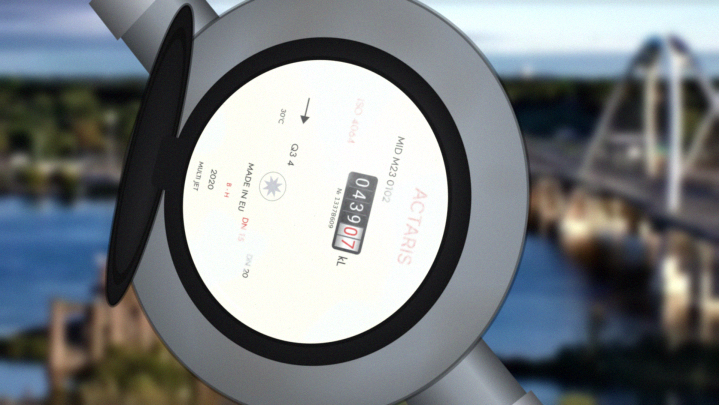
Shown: 439.07 kL
